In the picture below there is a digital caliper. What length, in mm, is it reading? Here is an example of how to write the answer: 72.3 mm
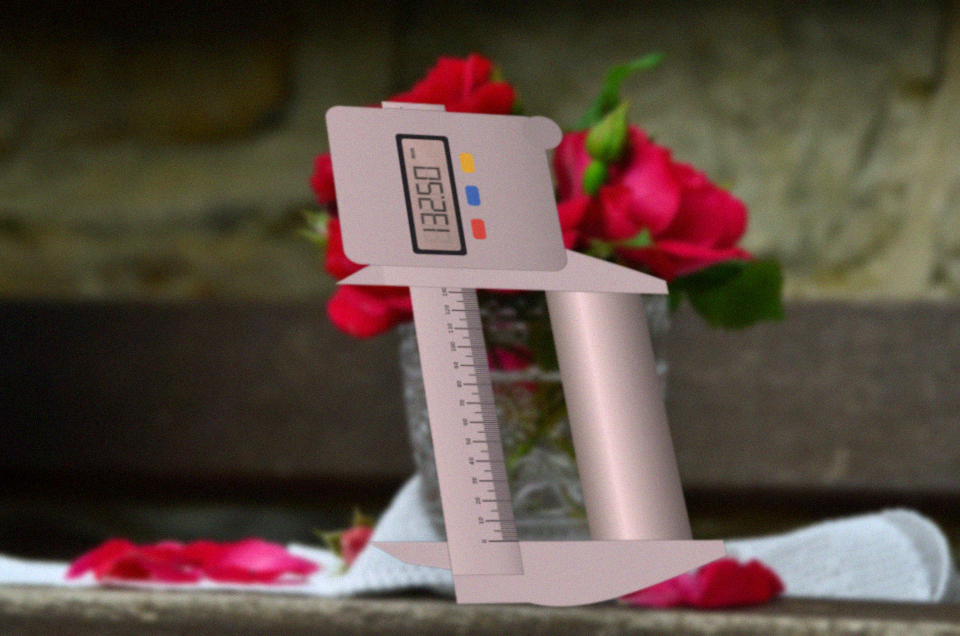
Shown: 132.50 mm
